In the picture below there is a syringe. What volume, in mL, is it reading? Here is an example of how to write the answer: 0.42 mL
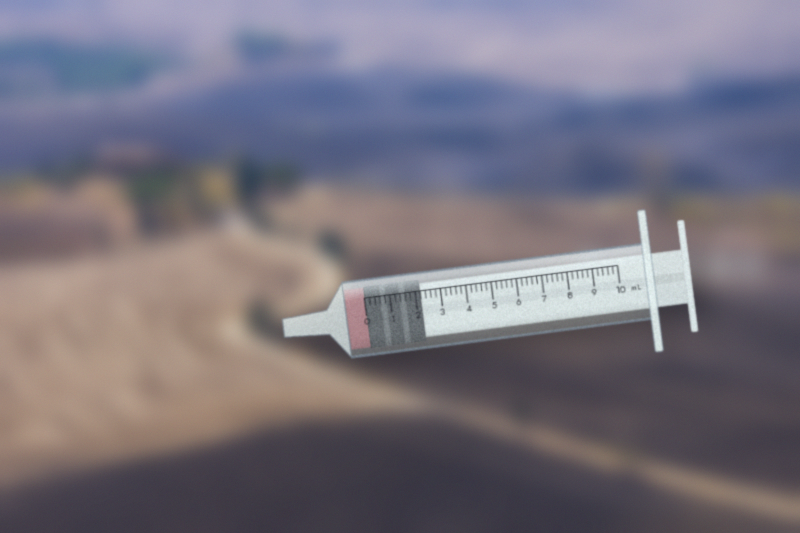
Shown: 0 mL
